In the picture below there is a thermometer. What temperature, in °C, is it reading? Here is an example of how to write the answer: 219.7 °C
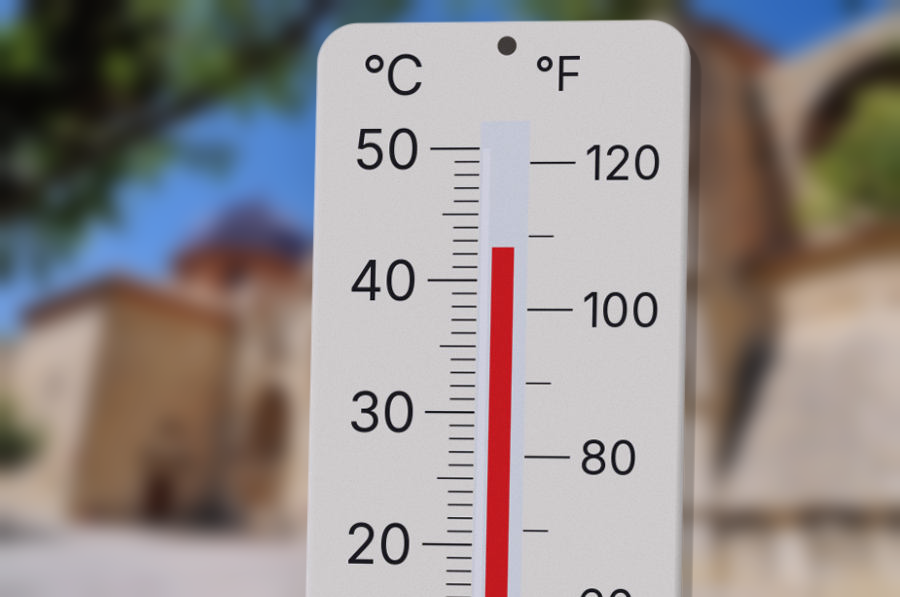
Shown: 42.5 °C
